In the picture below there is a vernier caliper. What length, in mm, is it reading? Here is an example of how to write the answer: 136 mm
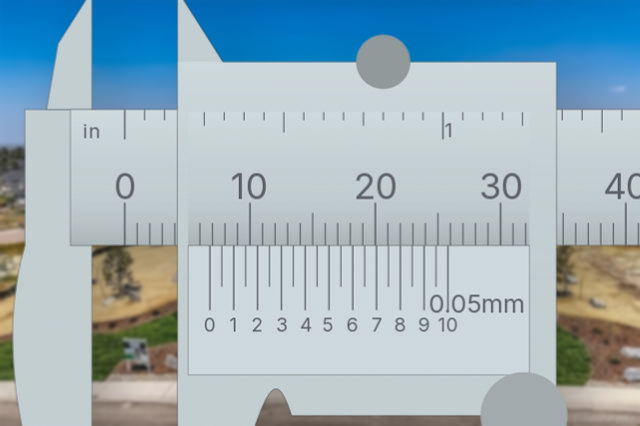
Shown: 6.8 mm
